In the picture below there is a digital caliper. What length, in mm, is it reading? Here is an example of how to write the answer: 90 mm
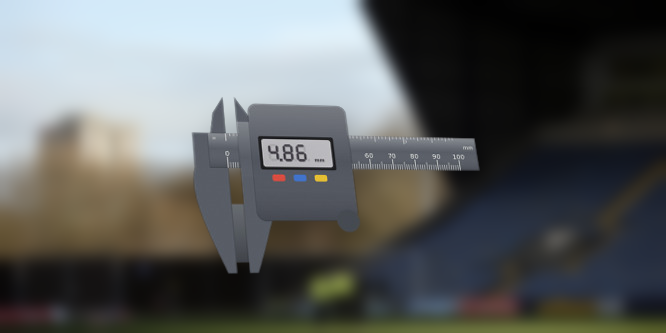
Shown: 4.86 mm
